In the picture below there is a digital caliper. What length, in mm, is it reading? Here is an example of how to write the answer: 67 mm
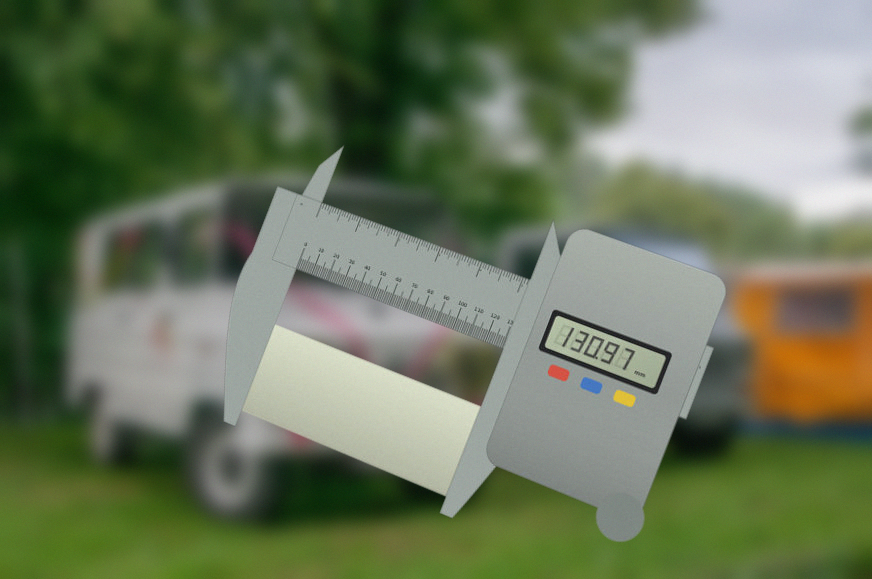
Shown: 130.97 mm
